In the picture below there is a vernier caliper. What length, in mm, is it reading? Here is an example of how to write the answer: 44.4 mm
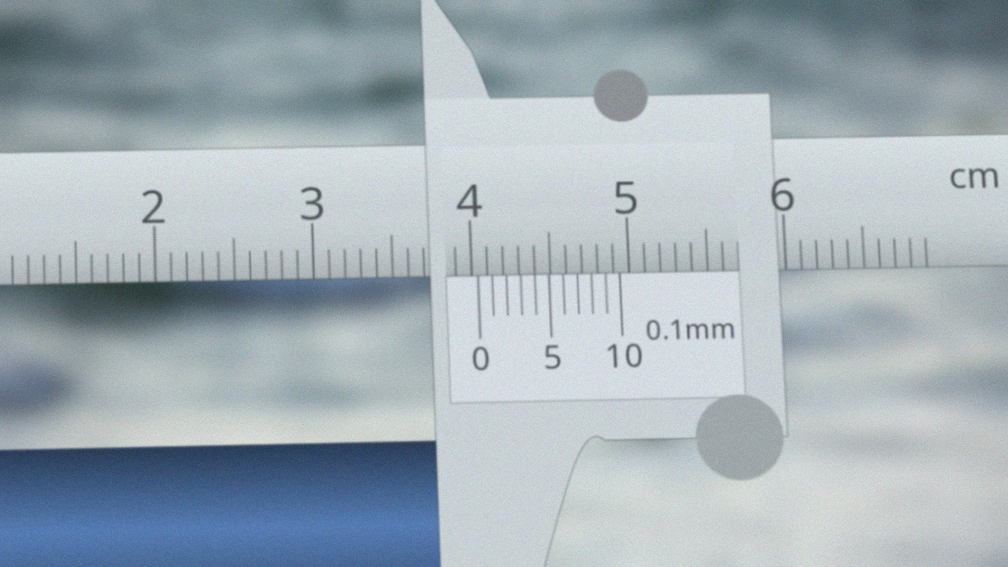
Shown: 40.4 mm
